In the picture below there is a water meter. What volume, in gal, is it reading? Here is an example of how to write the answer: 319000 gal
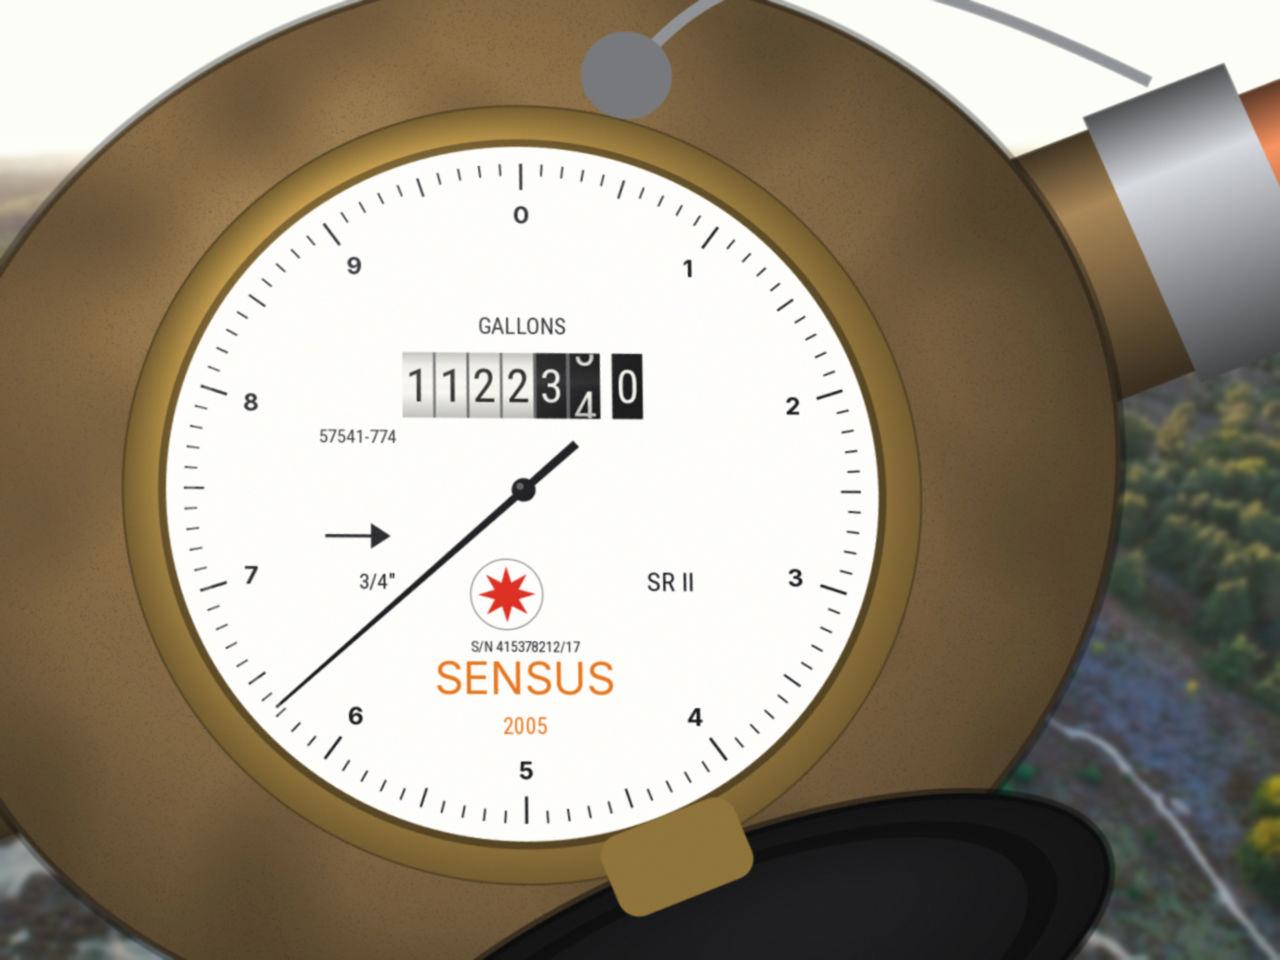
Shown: 1122336.3 gal
